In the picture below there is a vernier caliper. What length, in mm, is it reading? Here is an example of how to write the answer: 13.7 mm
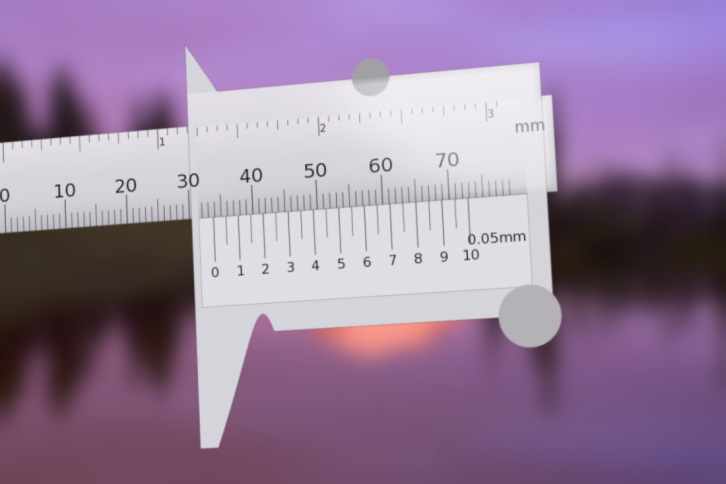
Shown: 33.8 mm
